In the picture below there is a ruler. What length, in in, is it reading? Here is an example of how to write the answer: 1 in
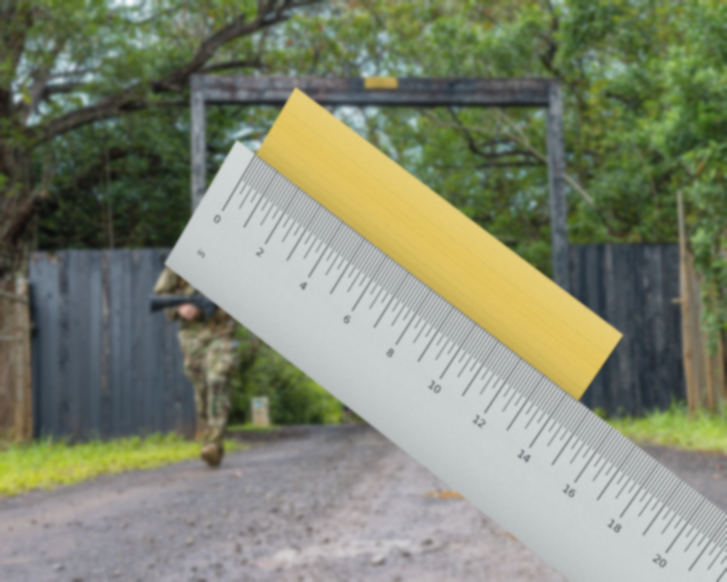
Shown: 14.5 in
